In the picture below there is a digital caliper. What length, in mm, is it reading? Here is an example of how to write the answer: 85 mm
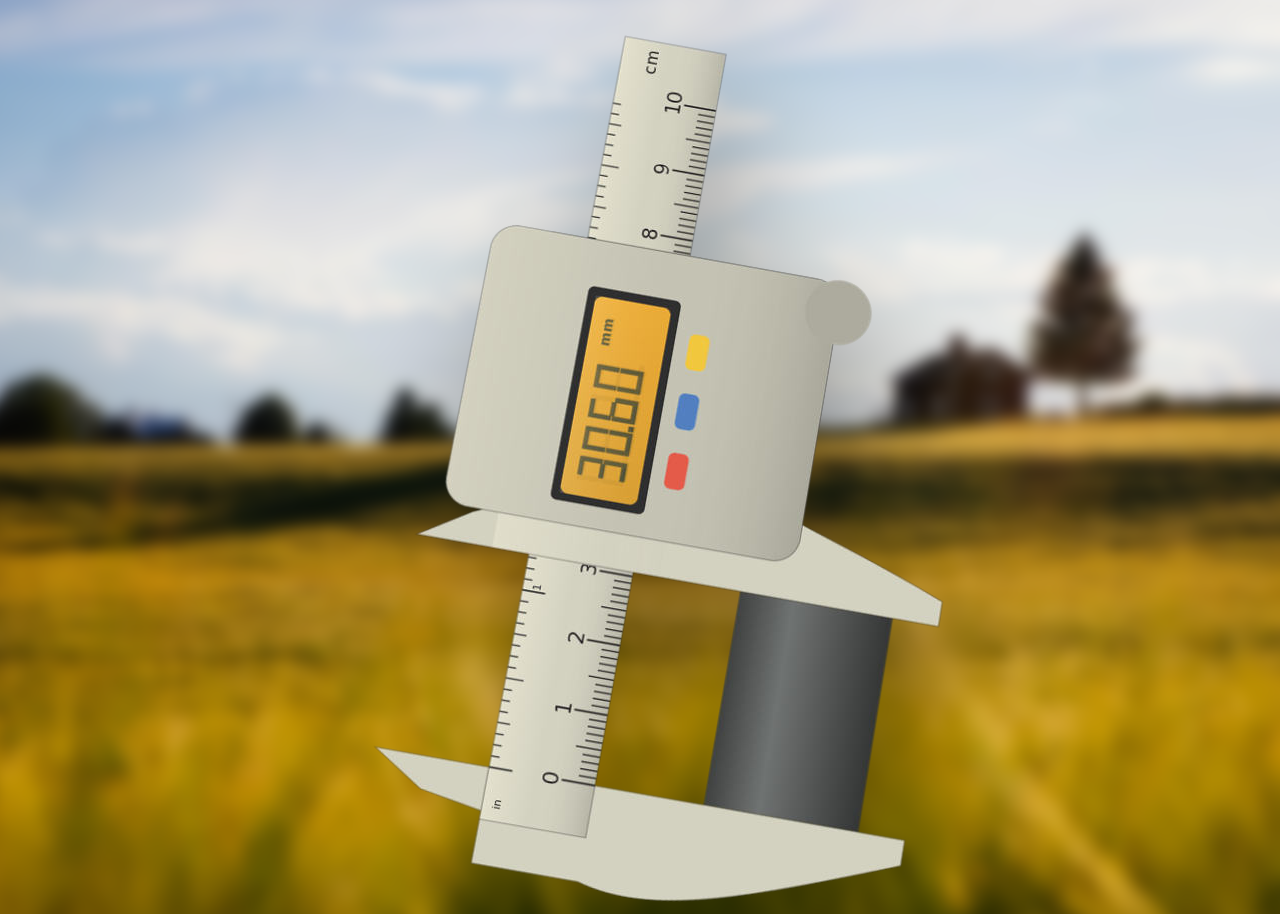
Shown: 30.60 mm
